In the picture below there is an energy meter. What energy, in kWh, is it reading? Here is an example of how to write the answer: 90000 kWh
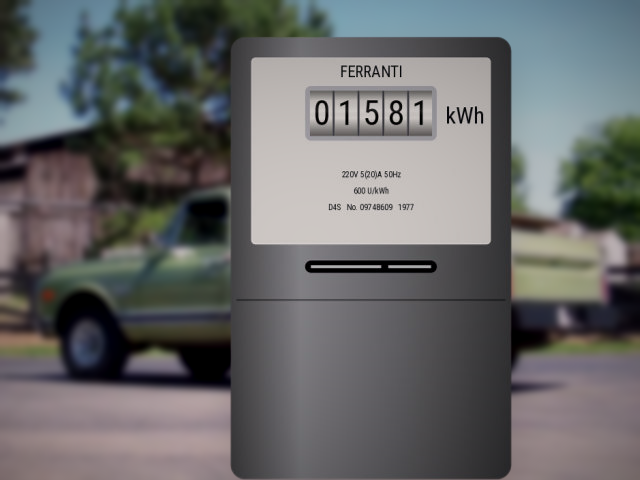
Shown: 1581 kWh
